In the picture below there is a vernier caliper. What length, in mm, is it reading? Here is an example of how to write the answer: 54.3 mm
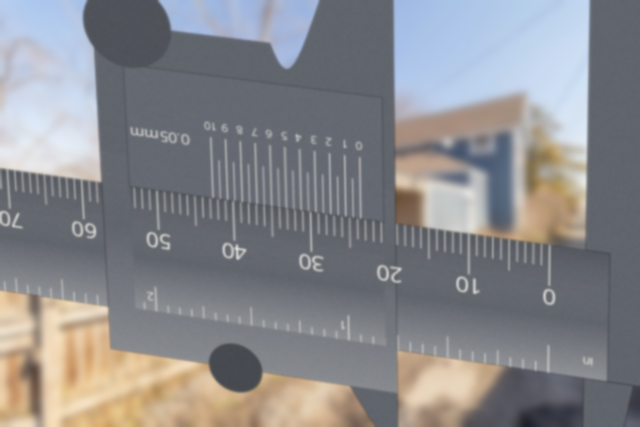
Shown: 23.6 mm
